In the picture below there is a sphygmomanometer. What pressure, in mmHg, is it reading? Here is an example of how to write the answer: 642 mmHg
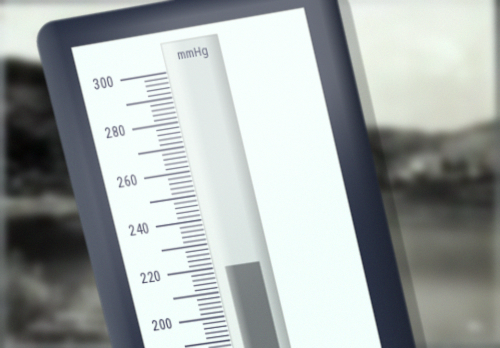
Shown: 220 mmHg
